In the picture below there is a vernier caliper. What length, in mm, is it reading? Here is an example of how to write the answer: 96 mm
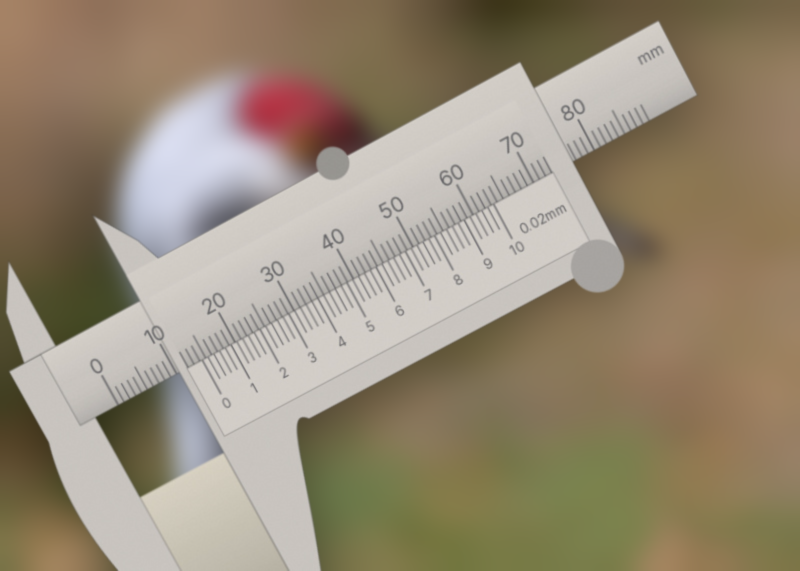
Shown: 14.4 mm
